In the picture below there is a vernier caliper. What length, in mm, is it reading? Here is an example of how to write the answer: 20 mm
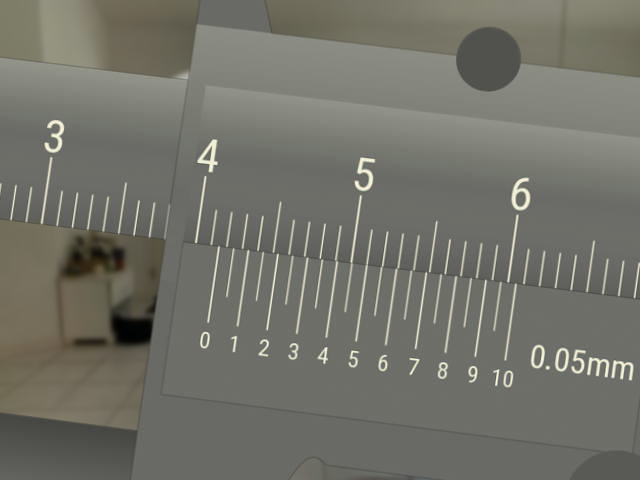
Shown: 41.5 mm
